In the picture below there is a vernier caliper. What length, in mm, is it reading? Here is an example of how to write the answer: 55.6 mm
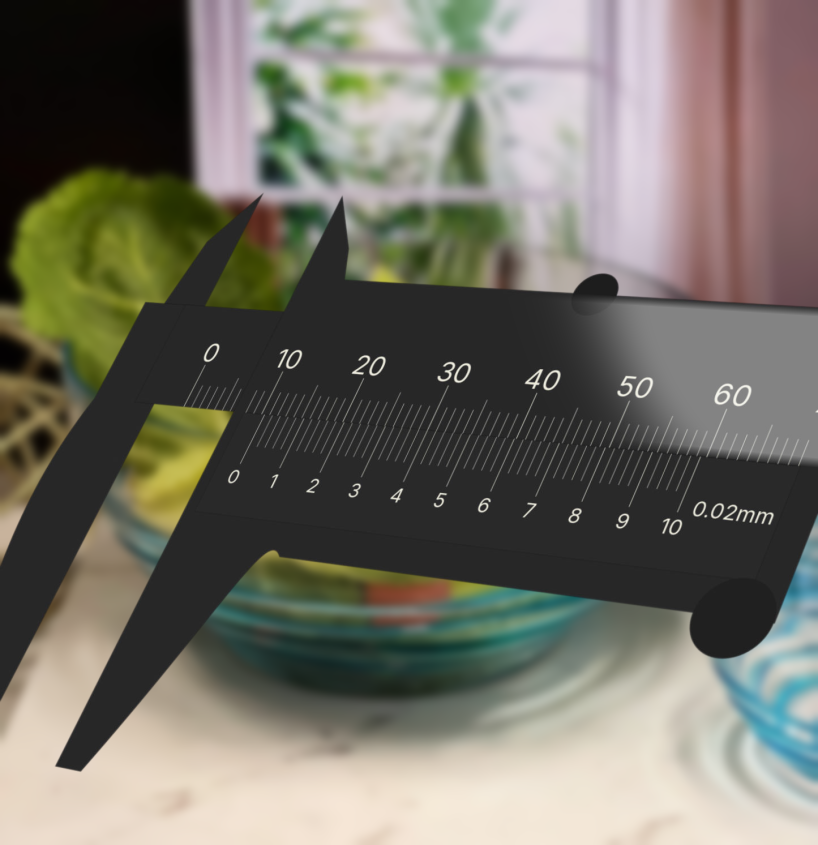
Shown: 10.4 mm
